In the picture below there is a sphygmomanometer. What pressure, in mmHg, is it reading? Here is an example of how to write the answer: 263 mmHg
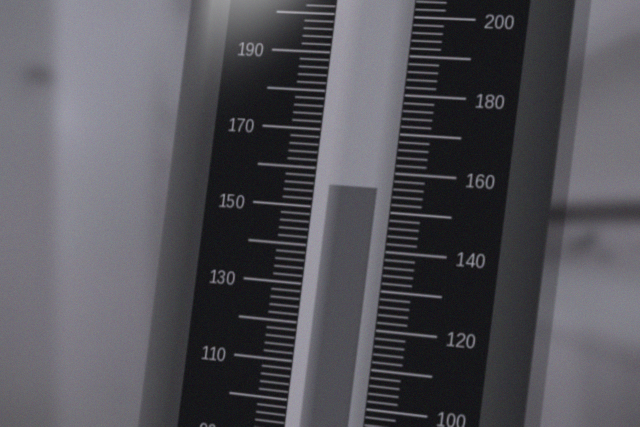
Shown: 156 mmHg
